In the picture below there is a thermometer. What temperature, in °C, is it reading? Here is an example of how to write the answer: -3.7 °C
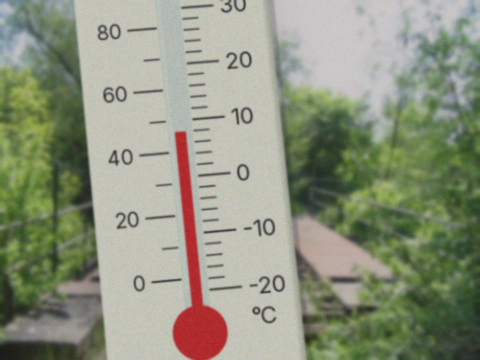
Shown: 8 °C
